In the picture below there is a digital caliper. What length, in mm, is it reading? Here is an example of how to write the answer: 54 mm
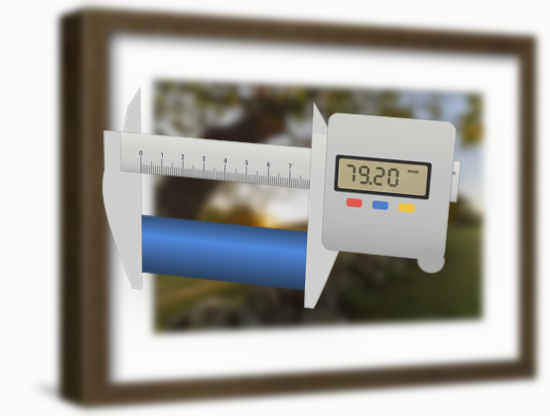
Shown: 79.20 mm
